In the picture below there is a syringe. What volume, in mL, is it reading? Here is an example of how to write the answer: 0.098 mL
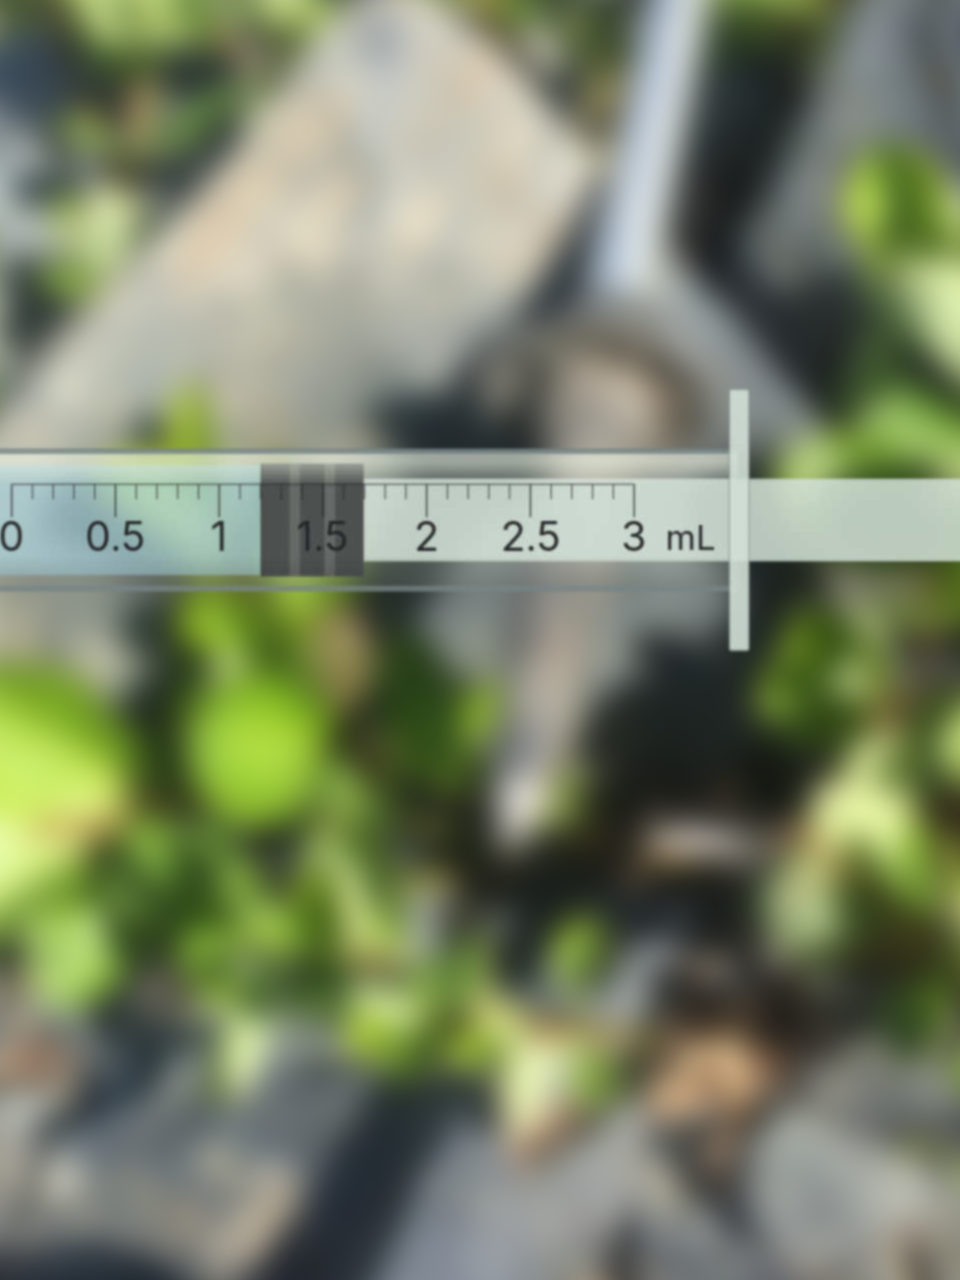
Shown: 1.2 mL
